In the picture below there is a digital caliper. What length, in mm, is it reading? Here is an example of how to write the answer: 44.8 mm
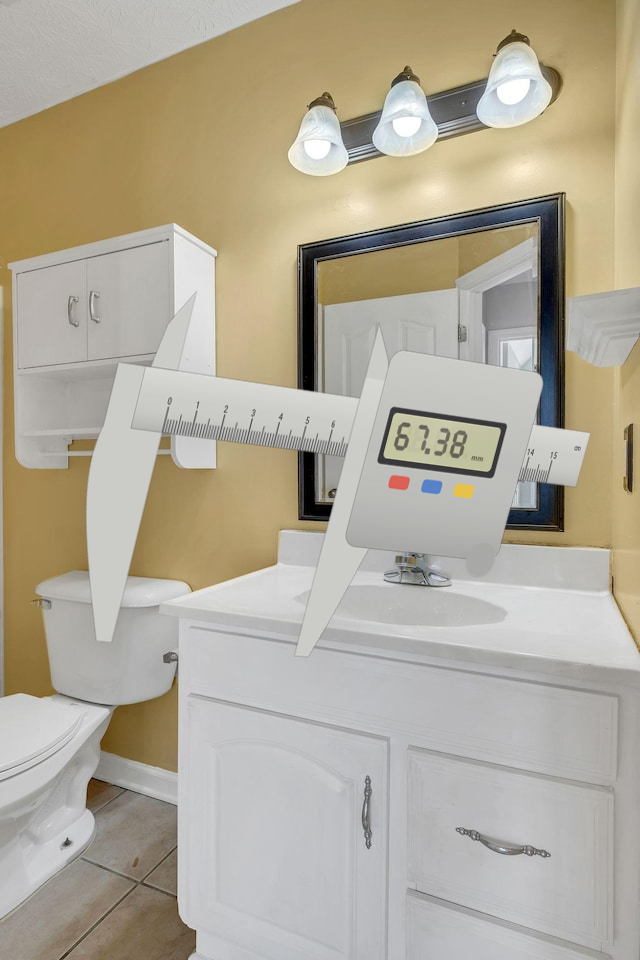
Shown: 67.38 mm
